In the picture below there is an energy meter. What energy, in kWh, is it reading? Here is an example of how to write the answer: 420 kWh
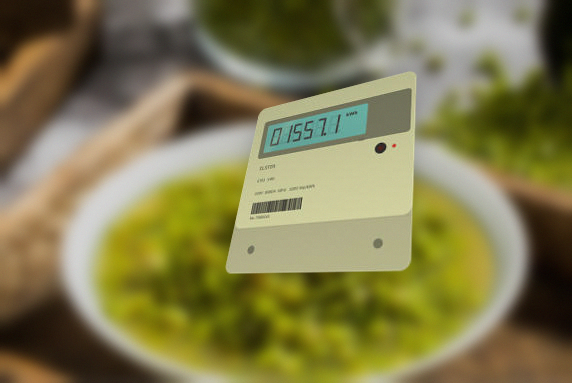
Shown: 1557.1 kWh
